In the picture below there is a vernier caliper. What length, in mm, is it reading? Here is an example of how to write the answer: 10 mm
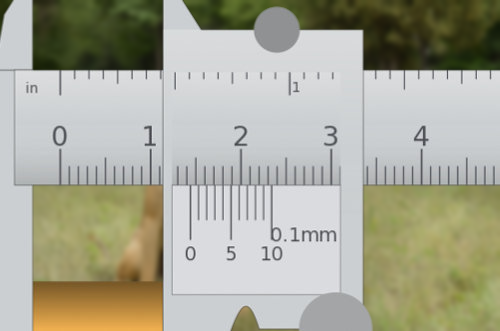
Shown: 14.4 mm
